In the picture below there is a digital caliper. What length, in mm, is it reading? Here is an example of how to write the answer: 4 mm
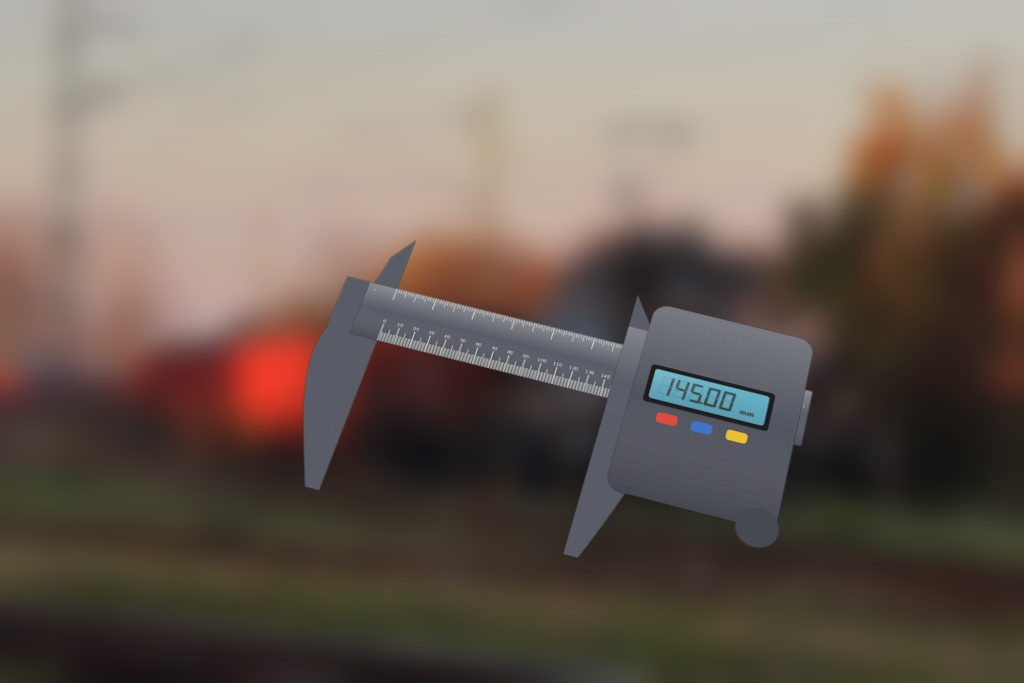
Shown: 145.00 mm
